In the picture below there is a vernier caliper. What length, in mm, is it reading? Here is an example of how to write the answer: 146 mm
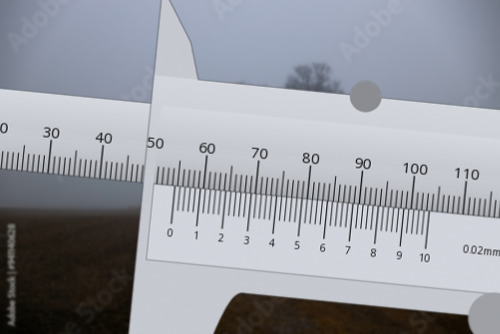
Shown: 54.5 mm
